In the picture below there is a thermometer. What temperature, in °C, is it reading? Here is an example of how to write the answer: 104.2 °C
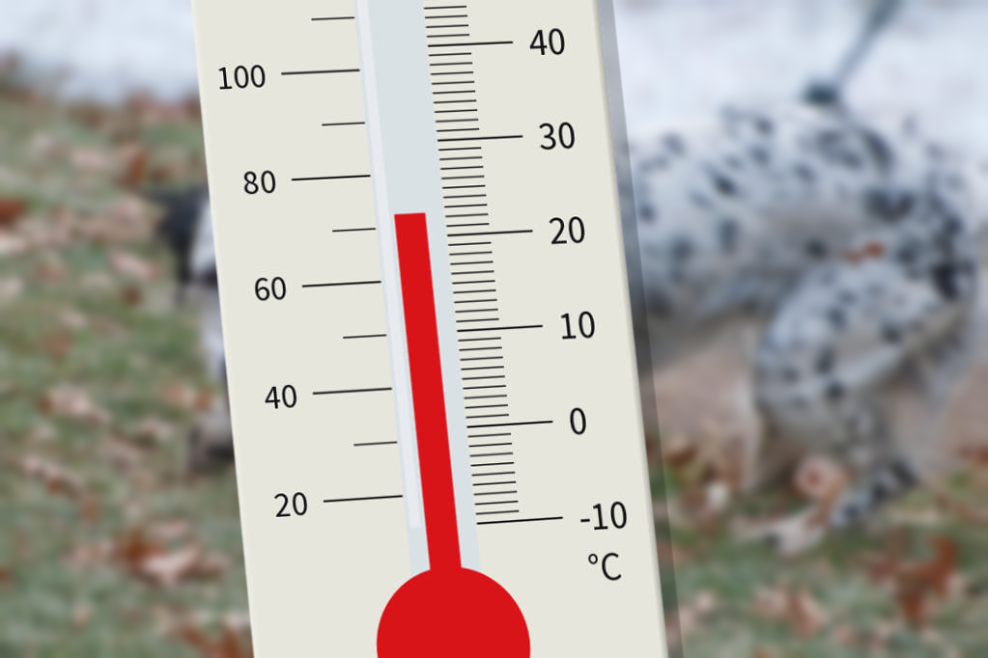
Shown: 22.5 °C
